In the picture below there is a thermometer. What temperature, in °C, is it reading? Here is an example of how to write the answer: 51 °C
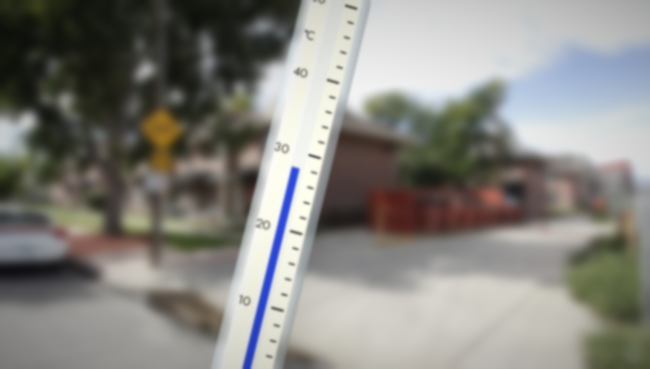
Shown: 28 °C
